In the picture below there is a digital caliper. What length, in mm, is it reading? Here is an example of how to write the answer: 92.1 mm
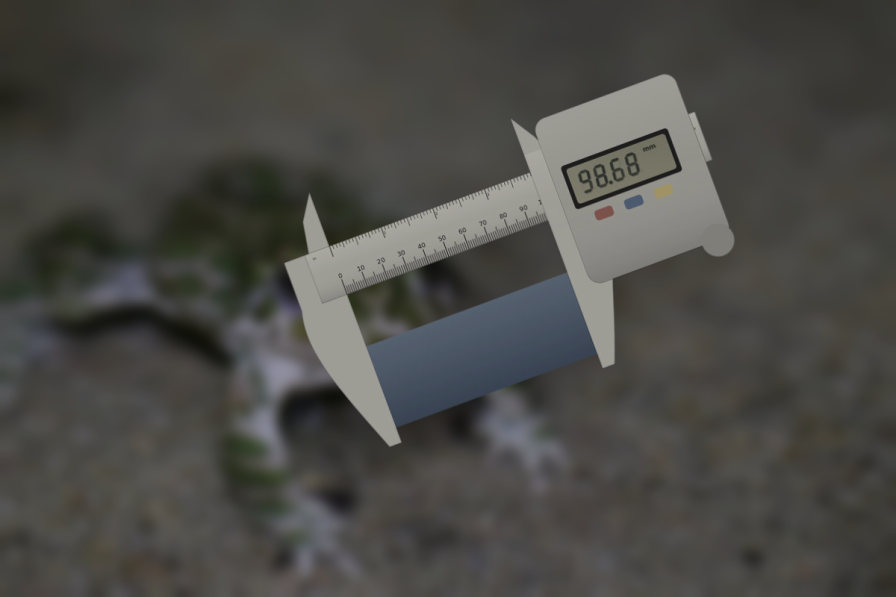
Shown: 98.68 mm
